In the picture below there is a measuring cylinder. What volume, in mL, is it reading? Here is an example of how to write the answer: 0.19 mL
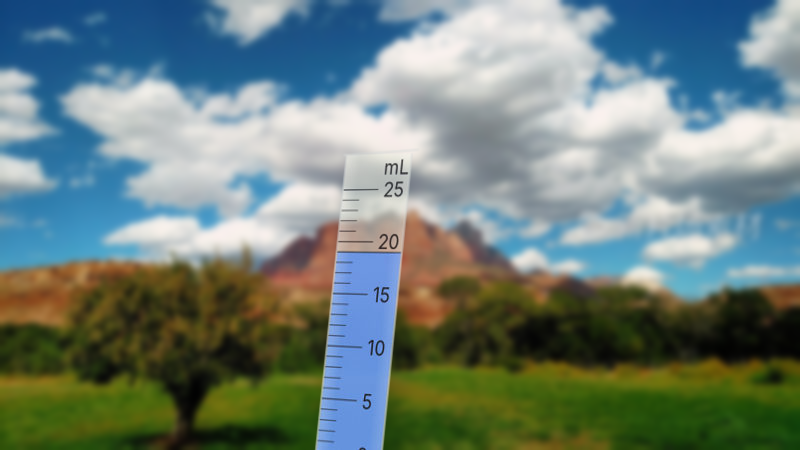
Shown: 19 mL
